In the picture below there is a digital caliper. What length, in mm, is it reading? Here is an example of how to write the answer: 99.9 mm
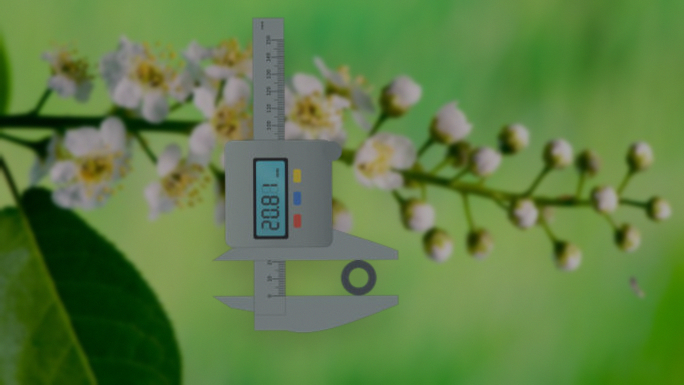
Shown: 20.81 mm
